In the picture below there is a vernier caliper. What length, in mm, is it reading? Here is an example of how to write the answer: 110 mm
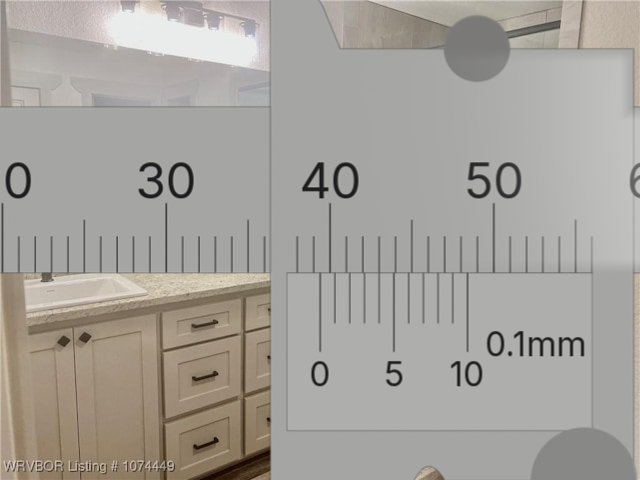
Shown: 39.4 mm
